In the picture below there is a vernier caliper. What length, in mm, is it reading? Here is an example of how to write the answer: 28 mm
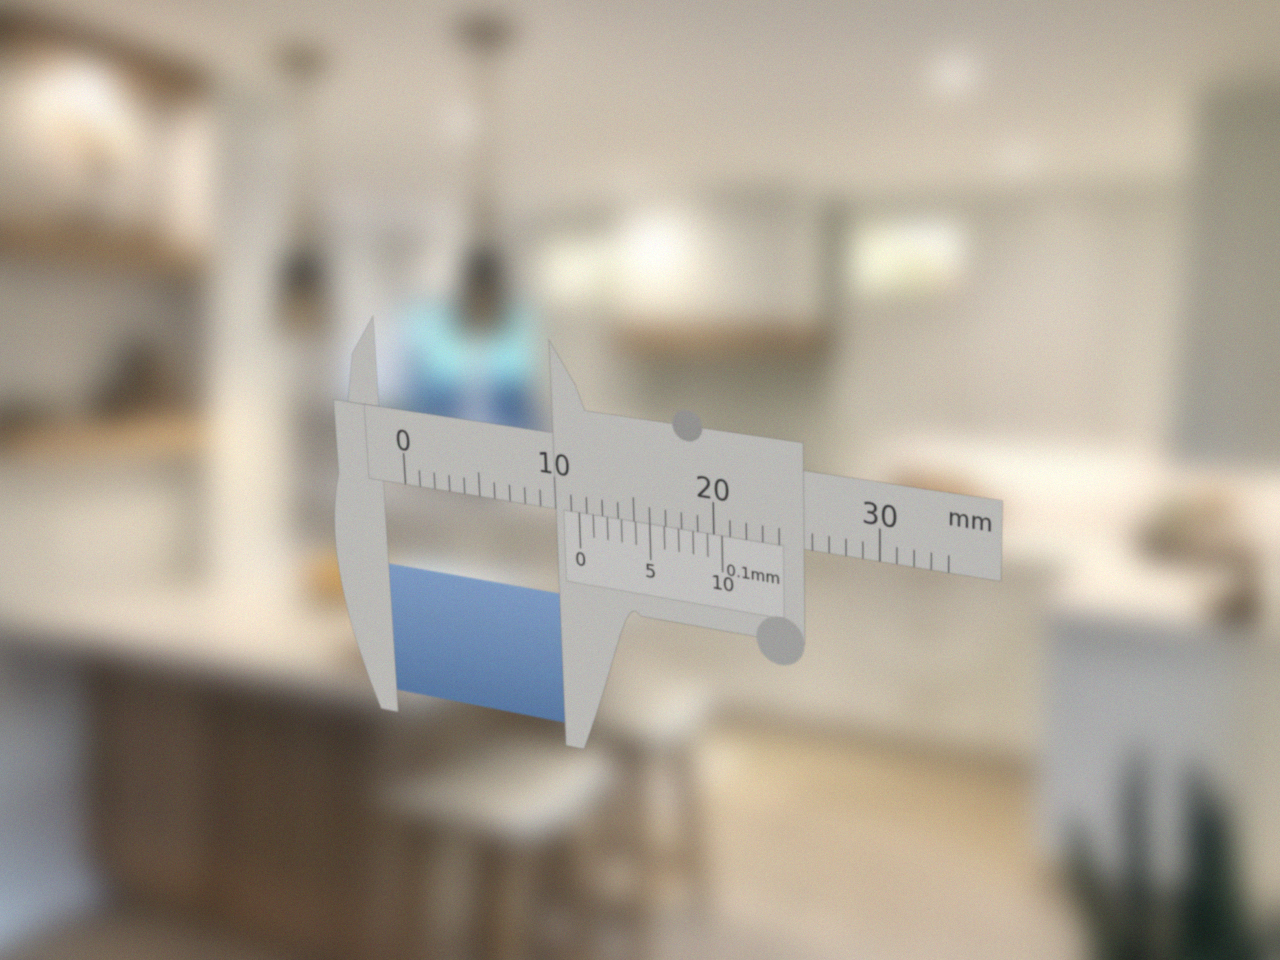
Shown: 11.5 mm
